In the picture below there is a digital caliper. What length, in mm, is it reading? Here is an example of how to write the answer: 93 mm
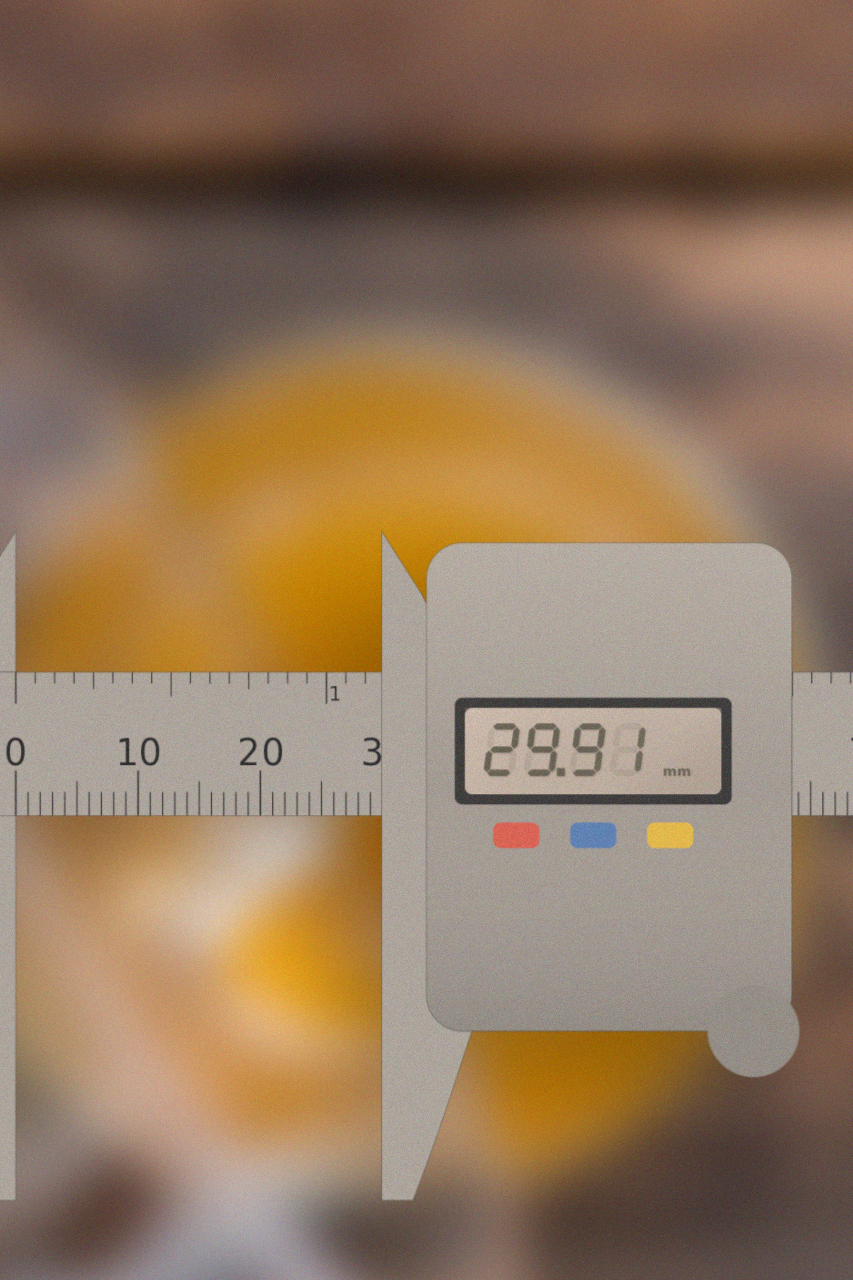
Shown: 29.91 mm
